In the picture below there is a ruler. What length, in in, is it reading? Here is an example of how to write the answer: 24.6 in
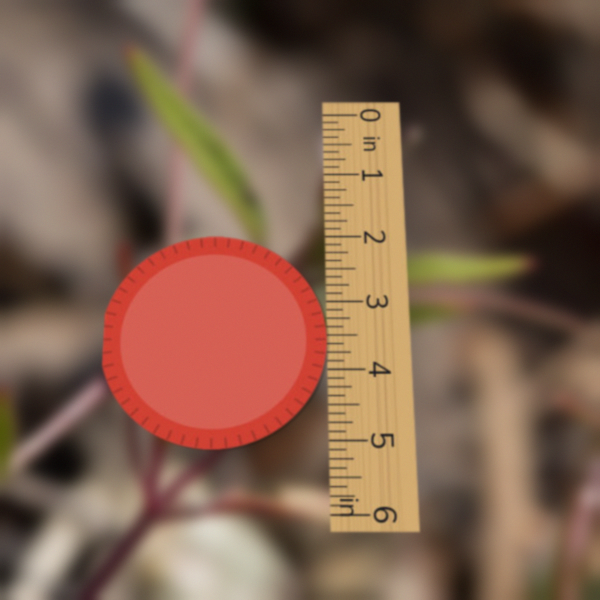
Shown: 3.125 in
